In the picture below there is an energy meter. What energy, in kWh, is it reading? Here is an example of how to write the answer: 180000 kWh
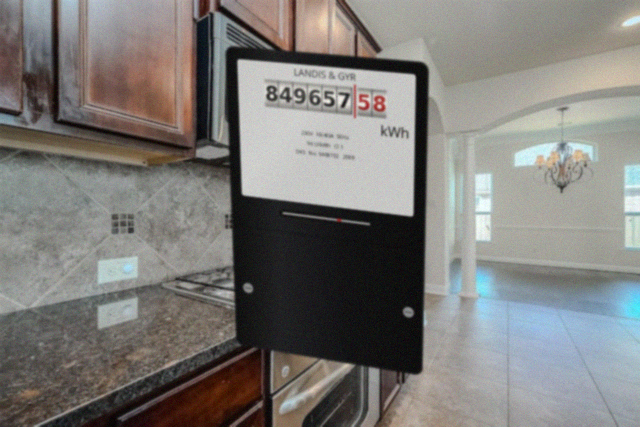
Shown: 849657.58 kWh
